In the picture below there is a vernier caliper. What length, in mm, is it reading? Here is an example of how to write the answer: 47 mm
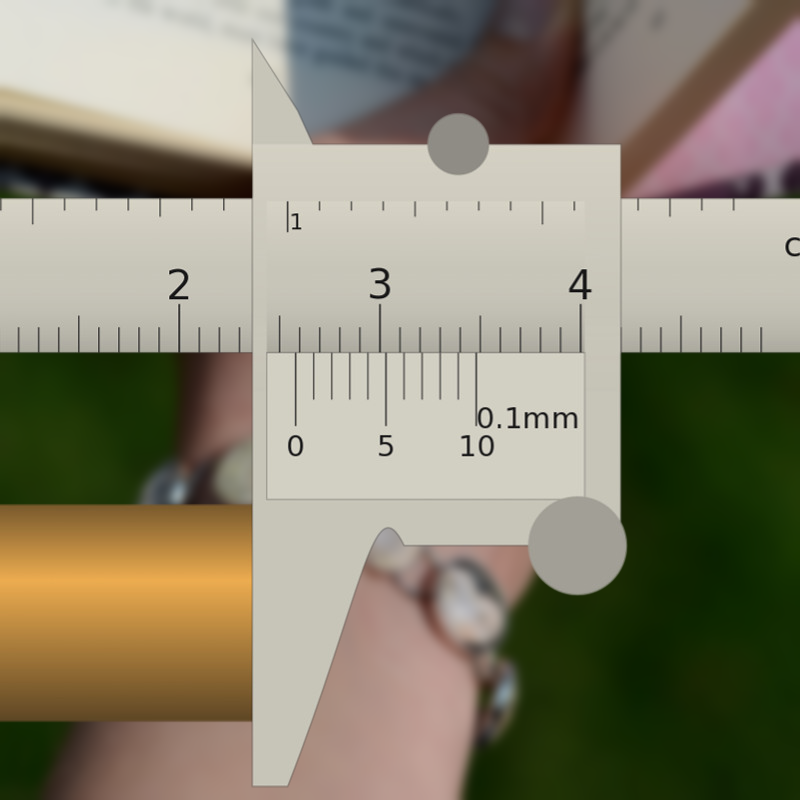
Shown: 25.8 mm
